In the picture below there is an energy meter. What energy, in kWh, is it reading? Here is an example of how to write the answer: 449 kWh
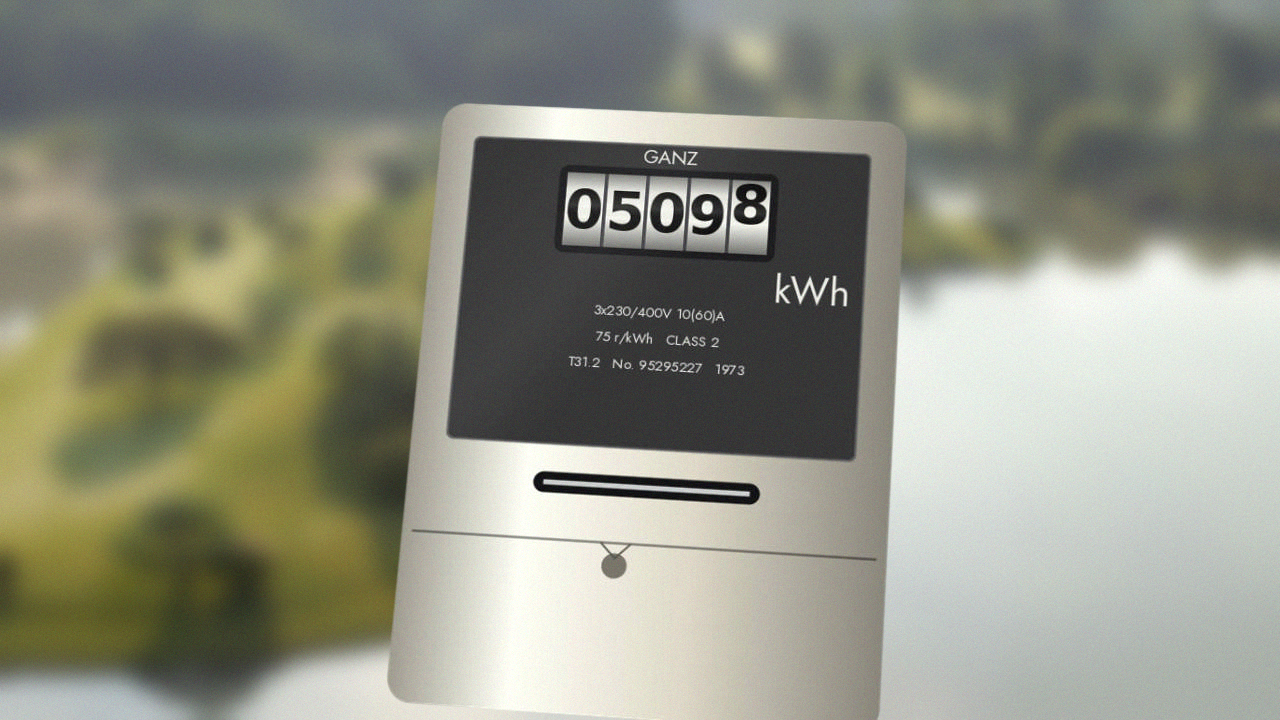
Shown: 5098 kWh
